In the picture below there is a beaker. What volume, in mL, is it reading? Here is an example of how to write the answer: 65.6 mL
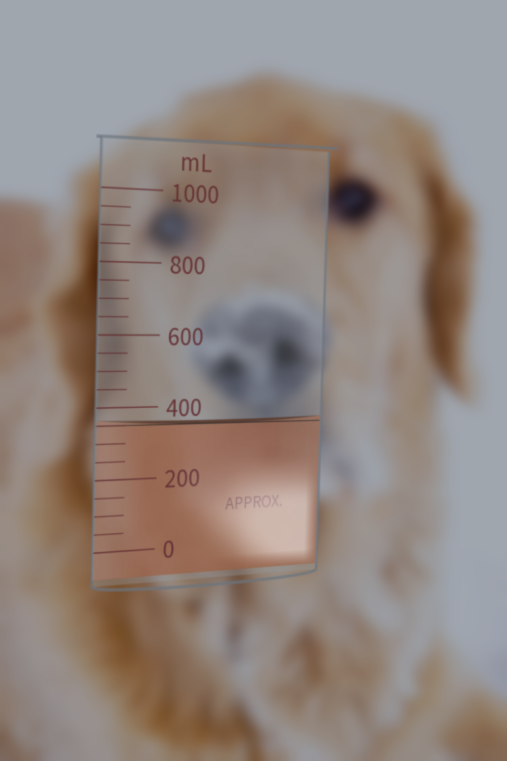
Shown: 350 mL
